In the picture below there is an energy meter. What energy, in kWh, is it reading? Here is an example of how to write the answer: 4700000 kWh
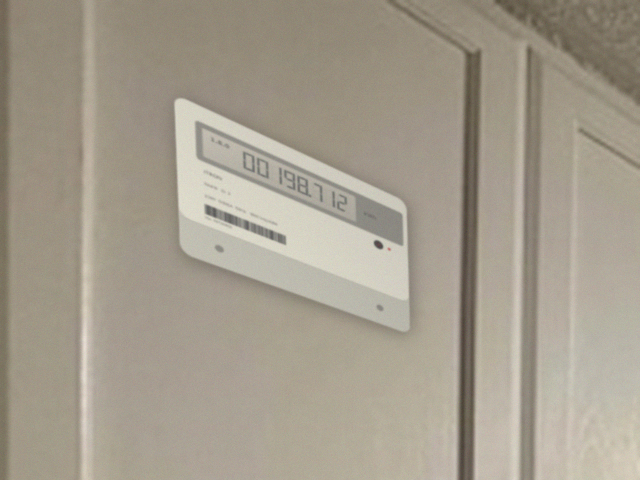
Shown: 198.712 kWh
